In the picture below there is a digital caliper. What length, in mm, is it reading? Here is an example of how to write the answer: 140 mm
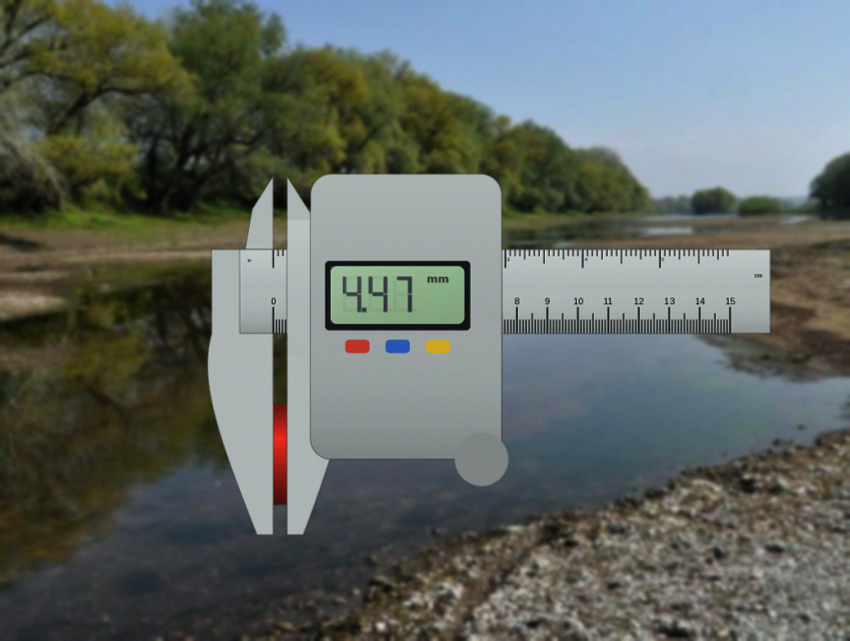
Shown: 4.47 mm
